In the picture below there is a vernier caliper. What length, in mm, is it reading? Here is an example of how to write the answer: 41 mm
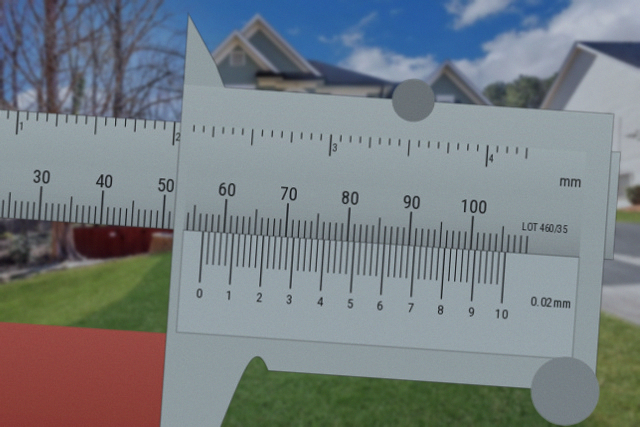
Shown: 56.6 mm
